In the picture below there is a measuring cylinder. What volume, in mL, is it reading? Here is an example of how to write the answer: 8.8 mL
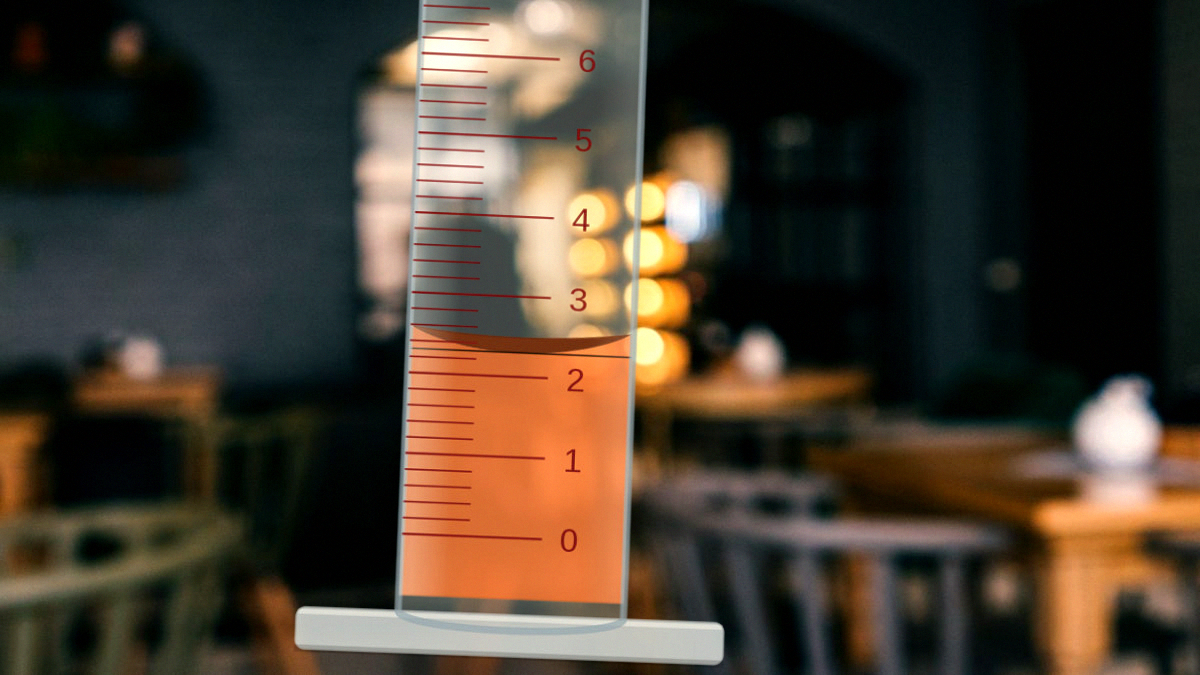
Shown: 2.3 mL
